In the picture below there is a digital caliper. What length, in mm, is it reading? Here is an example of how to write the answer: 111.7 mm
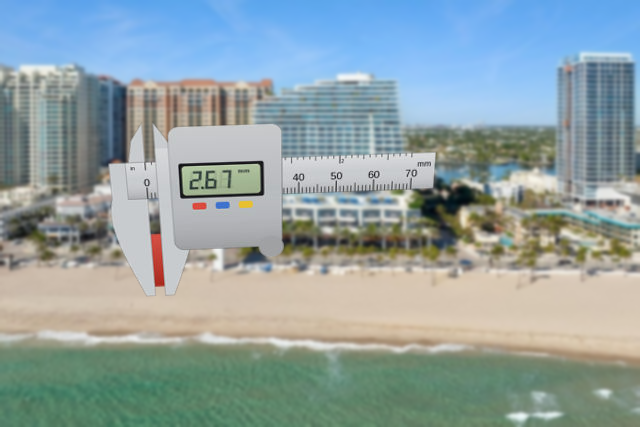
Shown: 2.67 mm
